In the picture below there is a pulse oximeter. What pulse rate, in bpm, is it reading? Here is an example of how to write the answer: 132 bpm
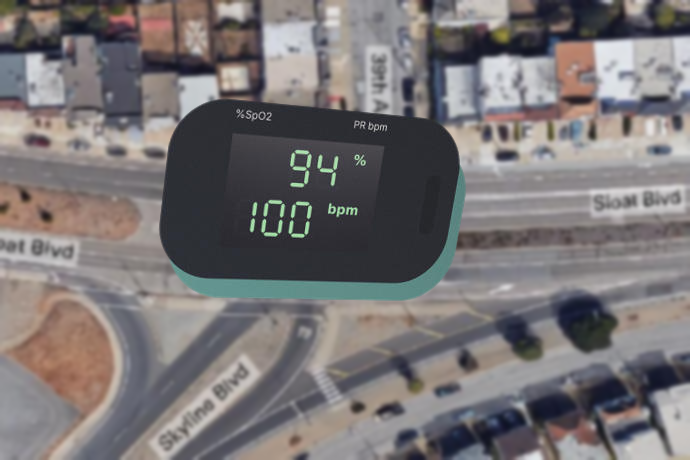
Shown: 100 bpm
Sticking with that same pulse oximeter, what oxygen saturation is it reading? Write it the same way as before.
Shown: 94 %
